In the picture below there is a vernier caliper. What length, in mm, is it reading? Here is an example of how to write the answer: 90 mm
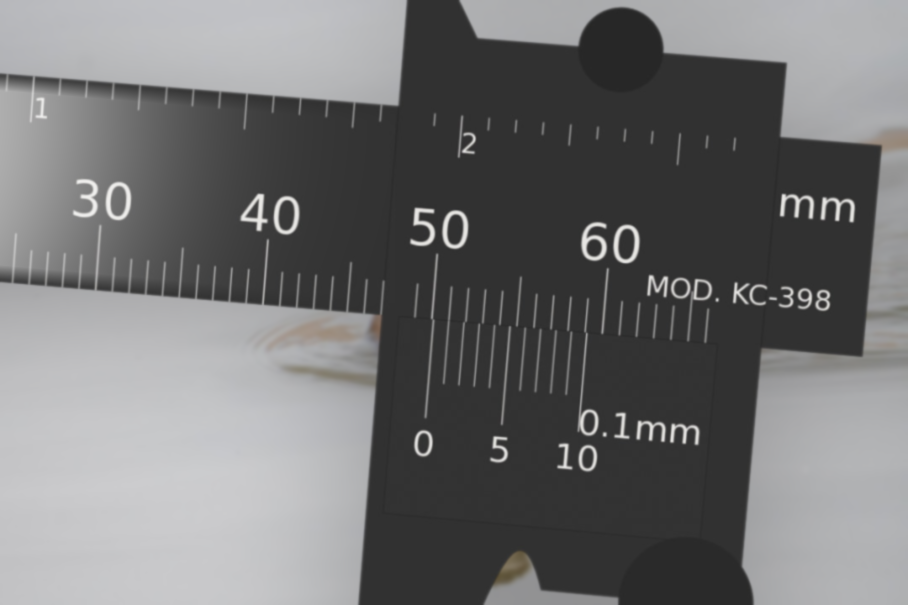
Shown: 50.1 mm
